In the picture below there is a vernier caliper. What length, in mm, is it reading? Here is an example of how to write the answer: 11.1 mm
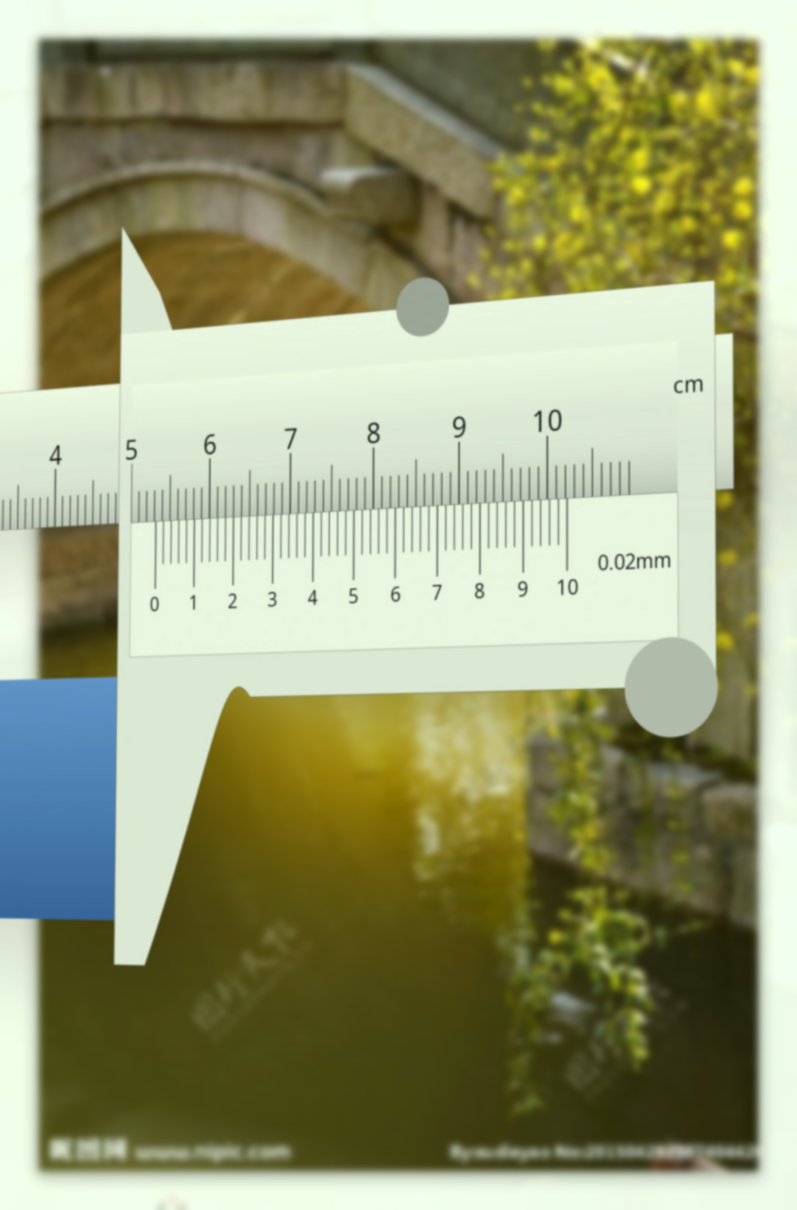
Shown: 53.2 mm
